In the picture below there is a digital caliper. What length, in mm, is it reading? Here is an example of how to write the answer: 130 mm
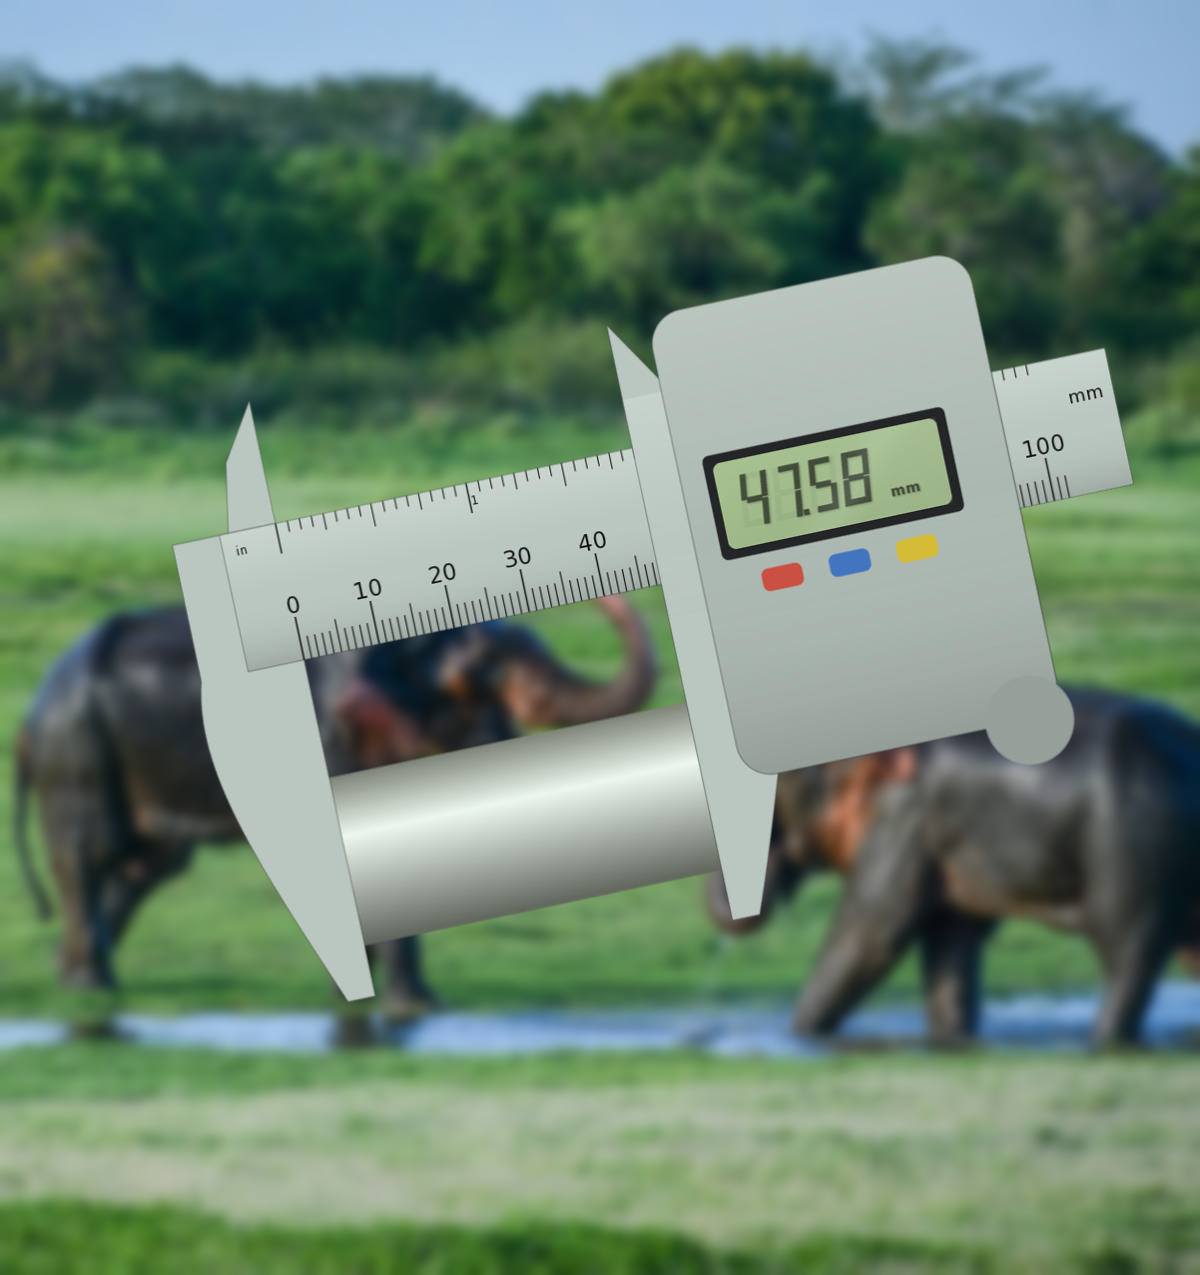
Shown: 47.58 mm
